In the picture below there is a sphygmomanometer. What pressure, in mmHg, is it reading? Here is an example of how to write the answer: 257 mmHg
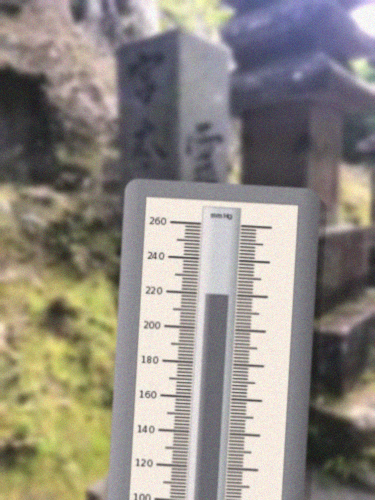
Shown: 220 mmHg
